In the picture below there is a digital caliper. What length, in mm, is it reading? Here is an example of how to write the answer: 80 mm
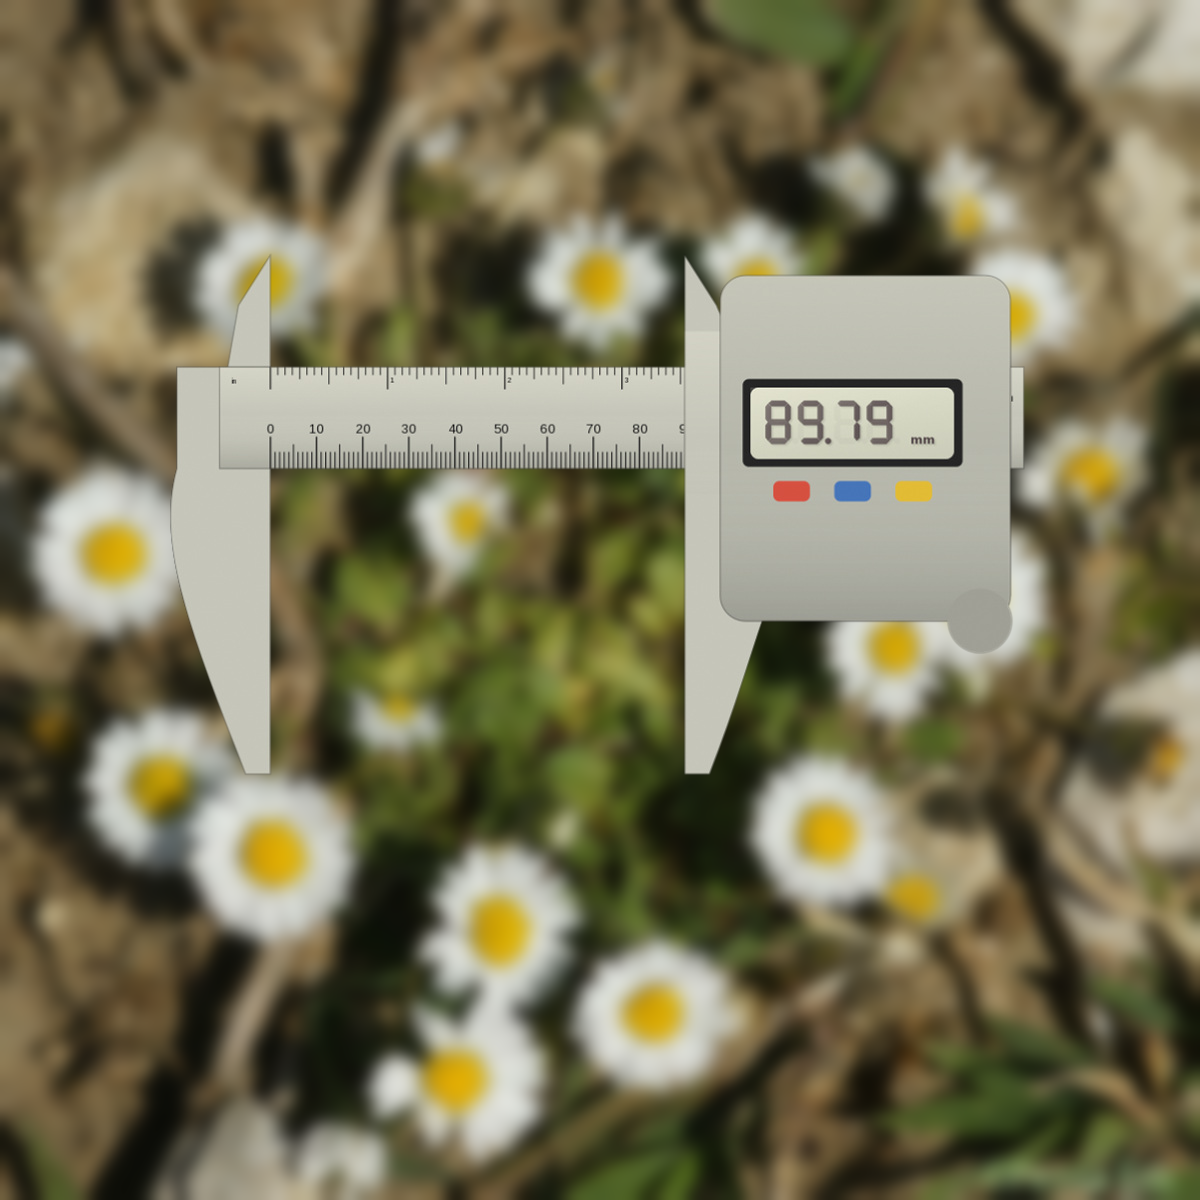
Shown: 89.79 mm
